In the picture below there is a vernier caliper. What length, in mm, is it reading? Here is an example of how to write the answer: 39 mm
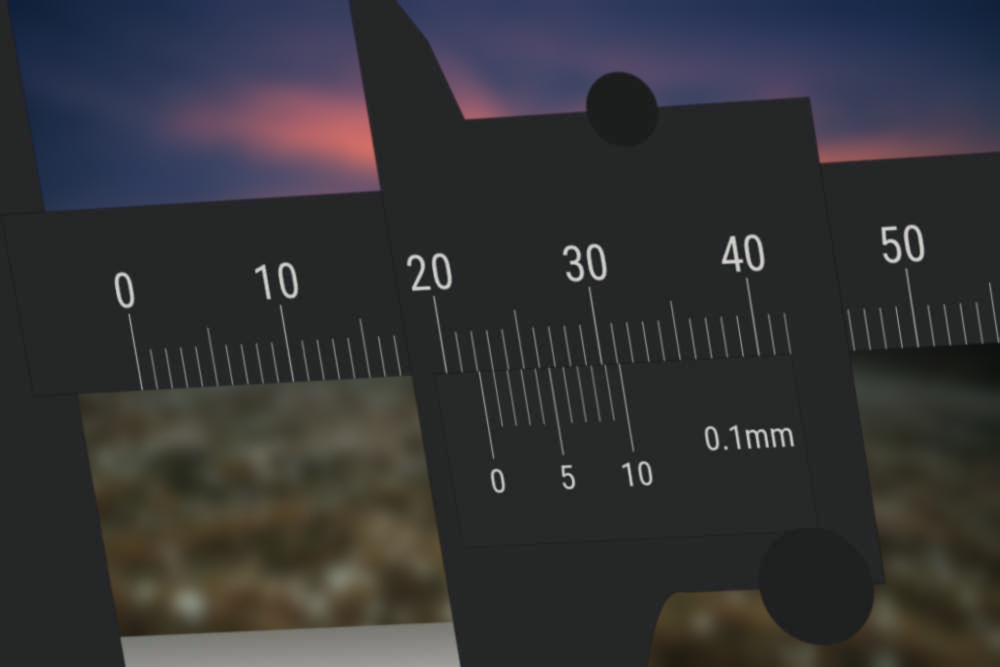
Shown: 22.1 mm
